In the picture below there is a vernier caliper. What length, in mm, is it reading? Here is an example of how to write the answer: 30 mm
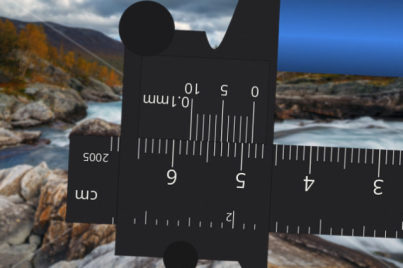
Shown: 48.6 mm
